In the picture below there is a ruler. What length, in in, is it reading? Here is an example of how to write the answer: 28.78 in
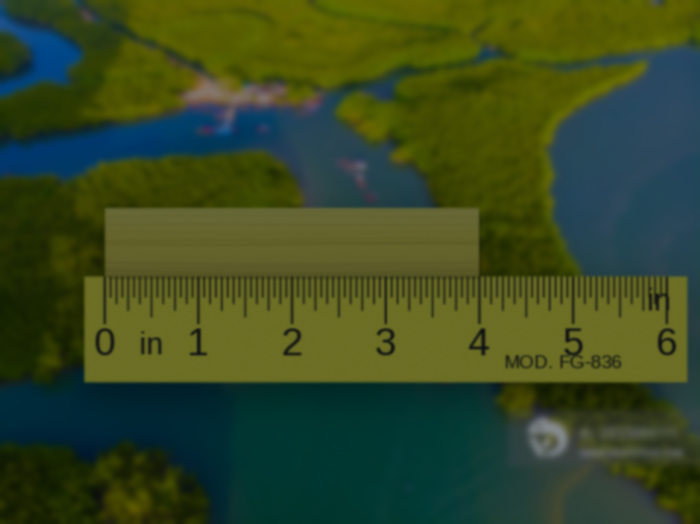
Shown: 4 in
